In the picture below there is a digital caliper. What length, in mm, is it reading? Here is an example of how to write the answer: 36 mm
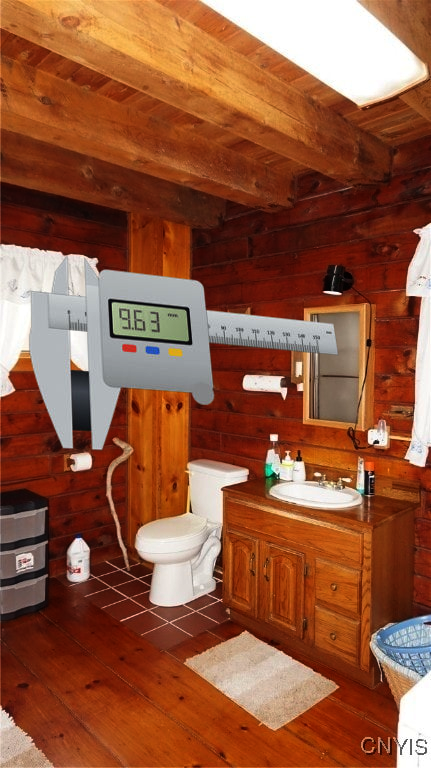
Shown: 9.63 mm
